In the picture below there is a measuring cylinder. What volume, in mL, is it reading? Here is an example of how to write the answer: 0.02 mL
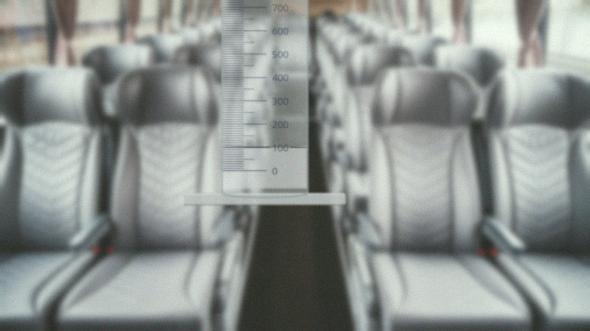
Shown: 100 mL
